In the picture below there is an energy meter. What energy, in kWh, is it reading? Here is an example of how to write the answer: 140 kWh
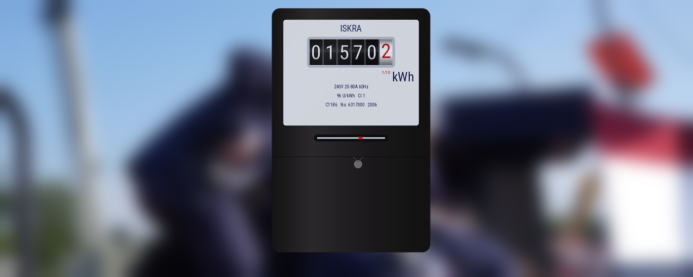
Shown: 1570.2 kWh
